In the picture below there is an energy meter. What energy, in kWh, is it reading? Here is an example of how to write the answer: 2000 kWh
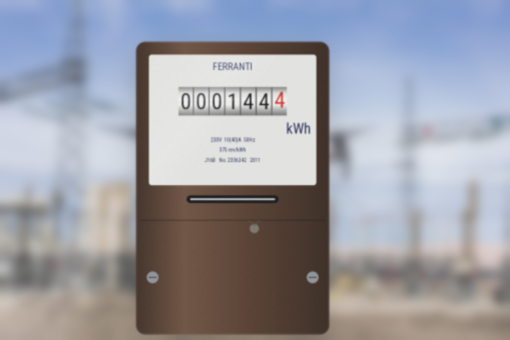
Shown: 144.4 kWh
